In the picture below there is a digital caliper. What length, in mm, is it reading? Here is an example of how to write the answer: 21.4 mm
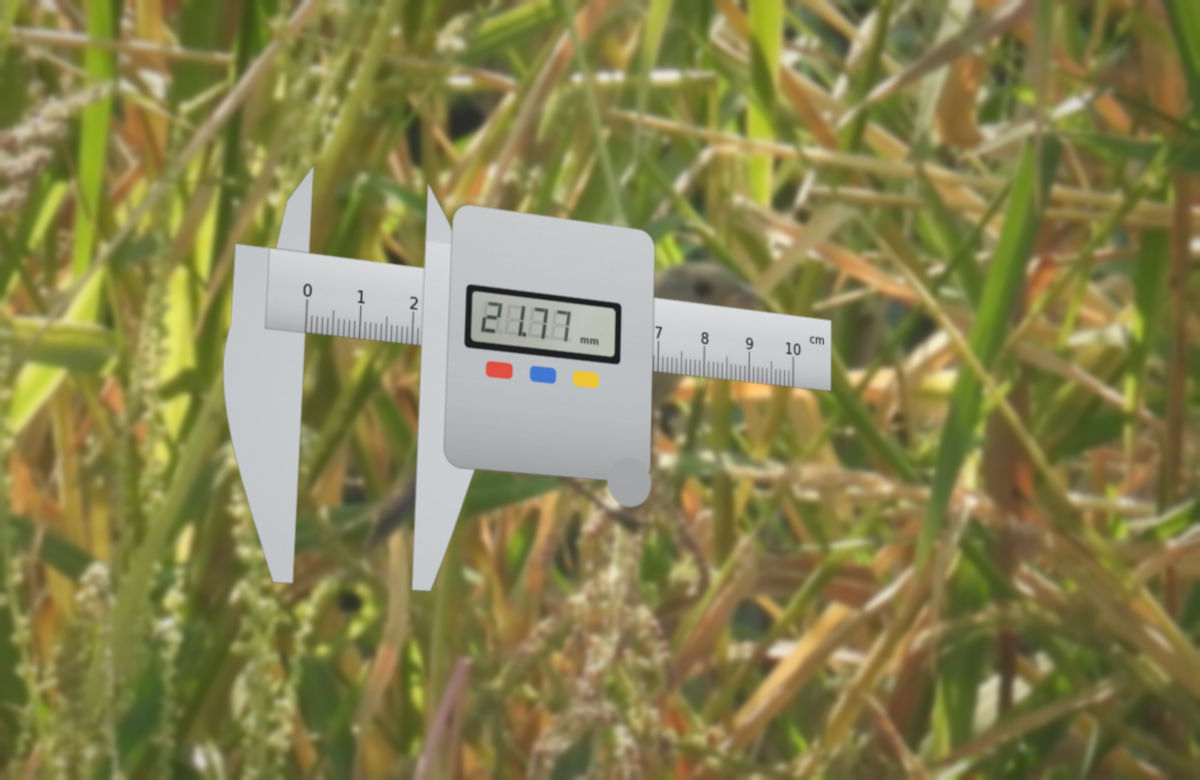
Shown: 21.77 mm
